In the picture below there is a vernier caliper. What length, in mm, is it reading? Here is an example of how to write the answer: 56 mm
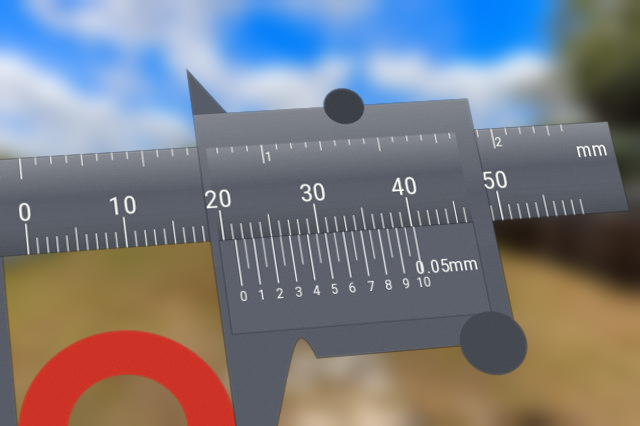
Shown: 21.2 mm
